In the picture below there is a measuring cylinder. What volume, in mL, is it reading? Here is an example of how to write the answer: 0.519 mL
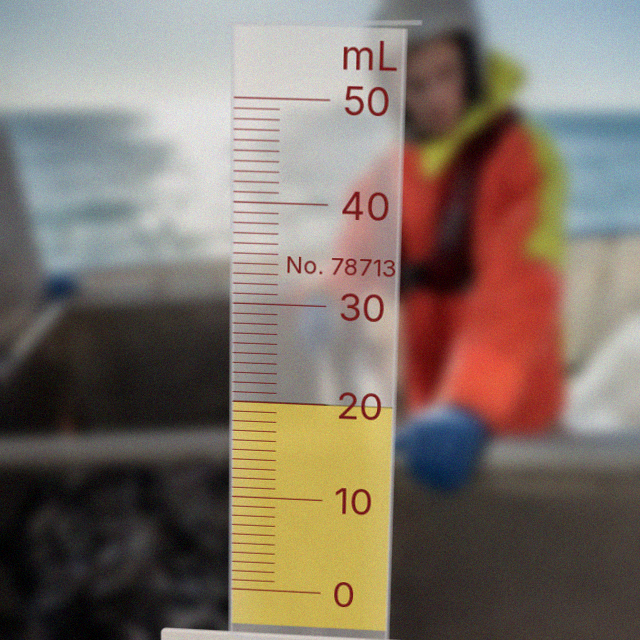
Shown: 20 mL
